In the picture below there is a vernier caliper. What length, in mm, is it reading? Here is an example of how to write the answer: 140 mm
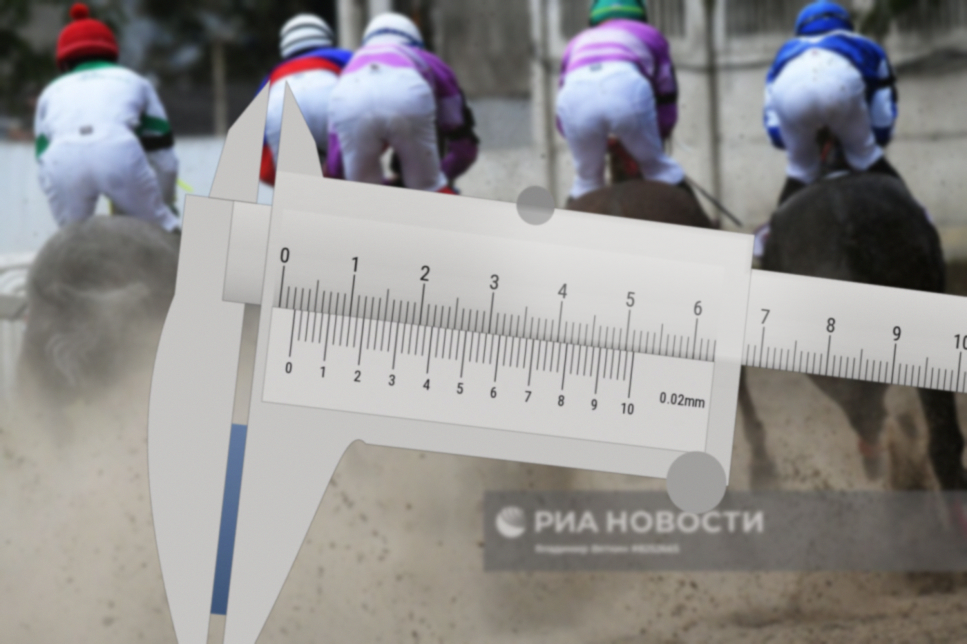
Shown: 2.2 mm
